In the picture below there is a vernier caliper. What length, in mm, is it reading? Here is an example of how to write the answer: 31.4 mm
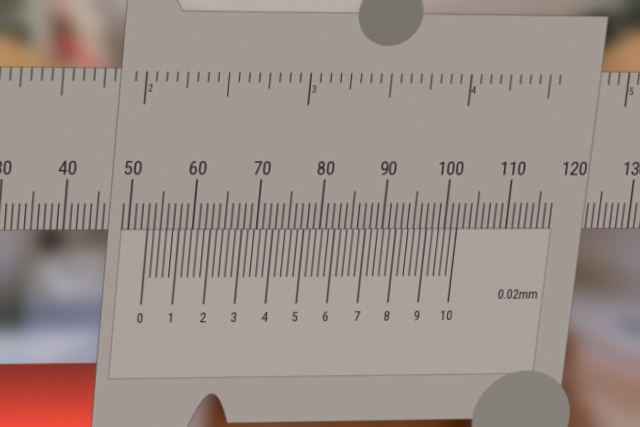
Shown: 53.0 mm
